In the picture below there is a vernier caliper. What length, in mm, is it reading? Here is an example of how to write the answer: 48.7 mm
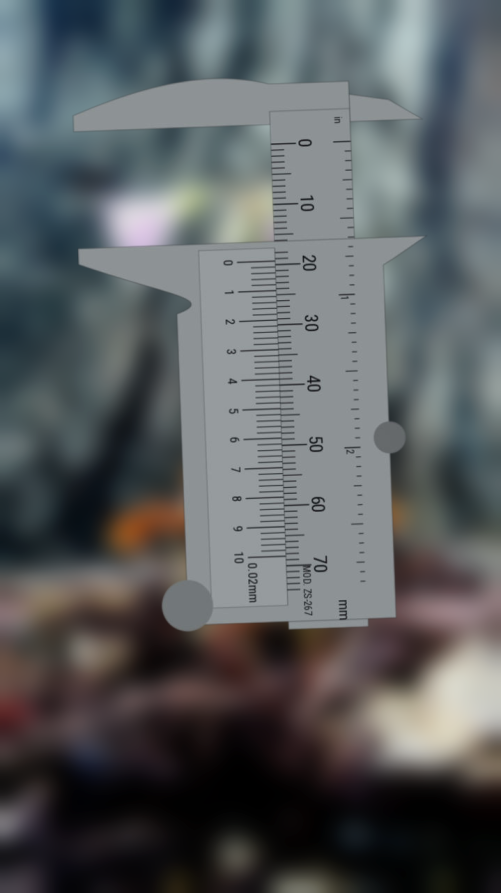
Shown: 19.4 mm
